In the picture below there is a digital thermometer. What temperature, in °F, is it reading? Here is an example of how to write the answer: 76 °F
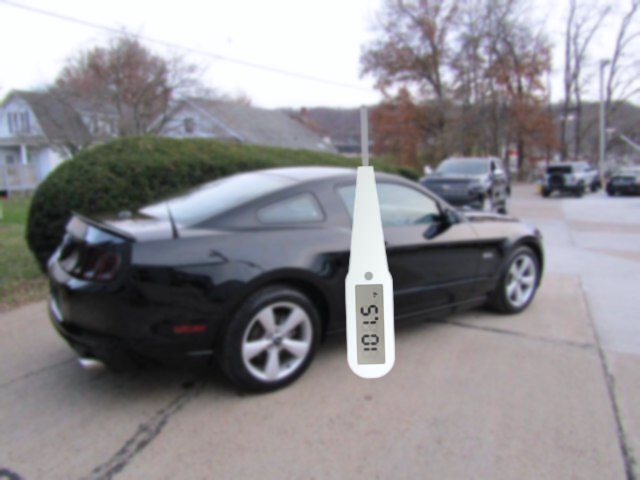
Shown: 101.5 °F
